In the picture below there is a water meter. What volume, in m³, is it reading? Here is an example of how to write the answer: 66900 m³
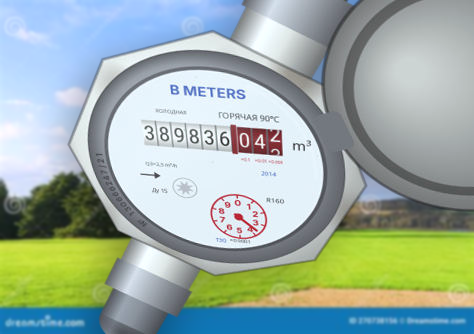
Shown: 389836.0423 m³
